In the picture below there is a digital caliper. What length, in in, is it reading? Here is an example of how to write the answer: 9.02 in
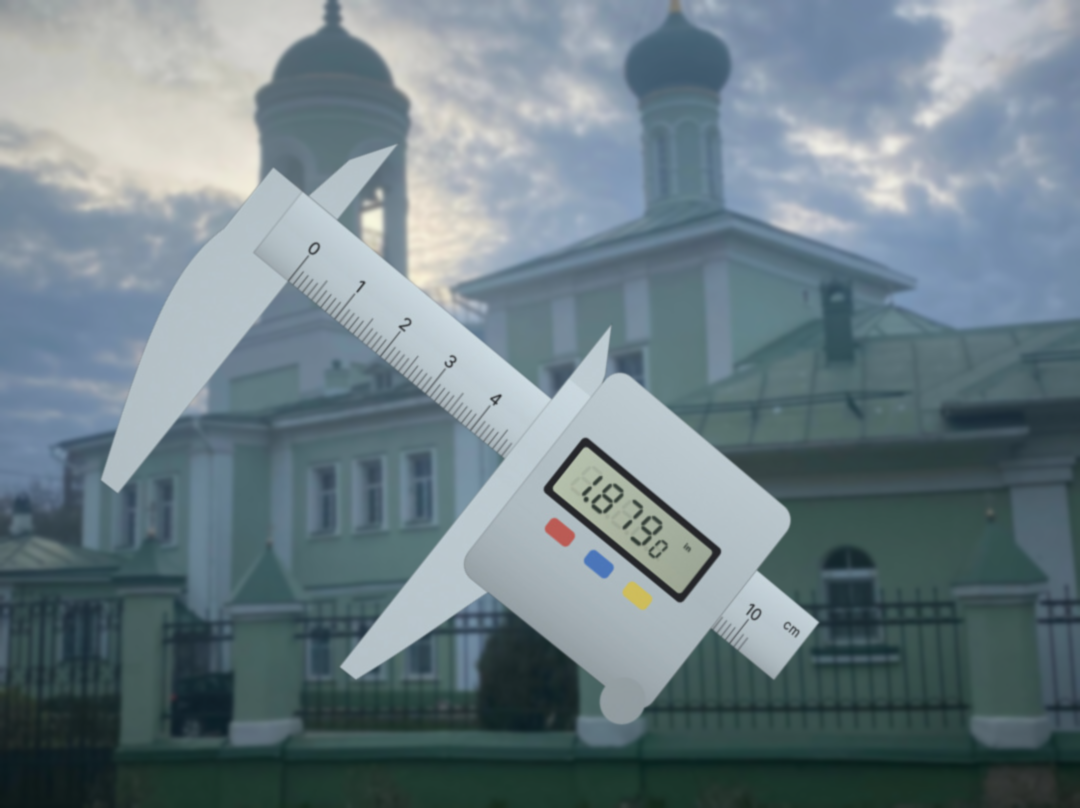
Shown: 1.8790 in
